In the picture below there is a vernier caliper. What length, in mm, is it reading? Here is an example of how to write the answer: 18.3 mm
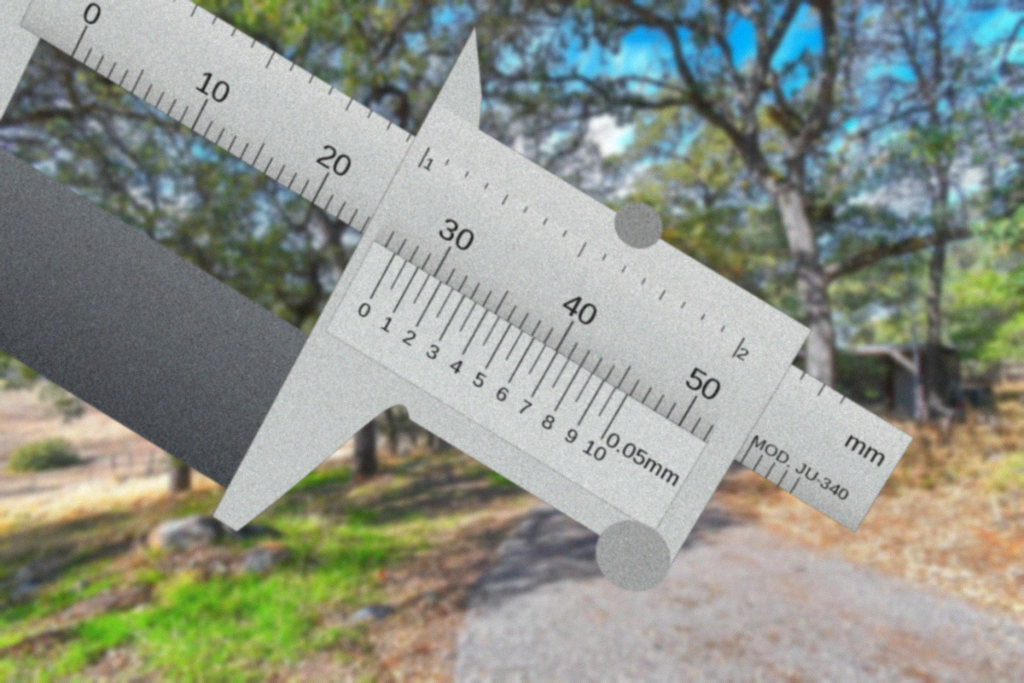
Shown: 26.8 mm
